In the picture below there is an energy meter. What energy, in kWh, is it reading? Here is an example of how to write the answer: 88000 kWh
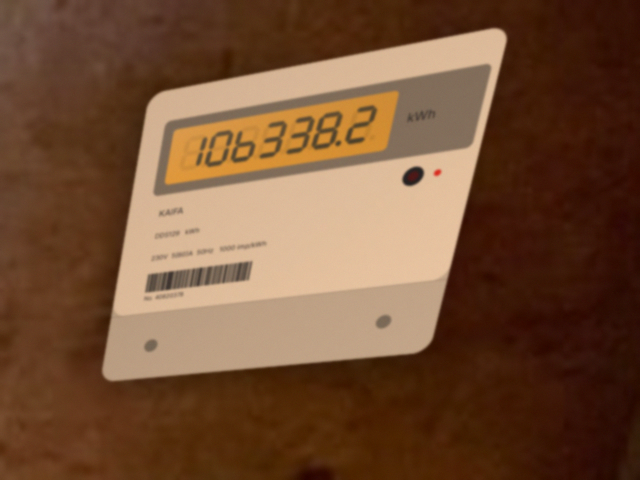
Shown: 106338.2 kWh
